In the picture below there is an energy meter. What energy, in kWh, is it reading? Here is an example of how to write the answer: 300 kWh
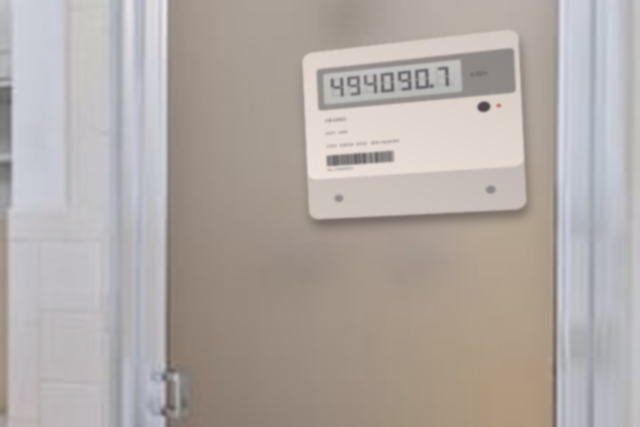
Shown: 494090.7 kWh
